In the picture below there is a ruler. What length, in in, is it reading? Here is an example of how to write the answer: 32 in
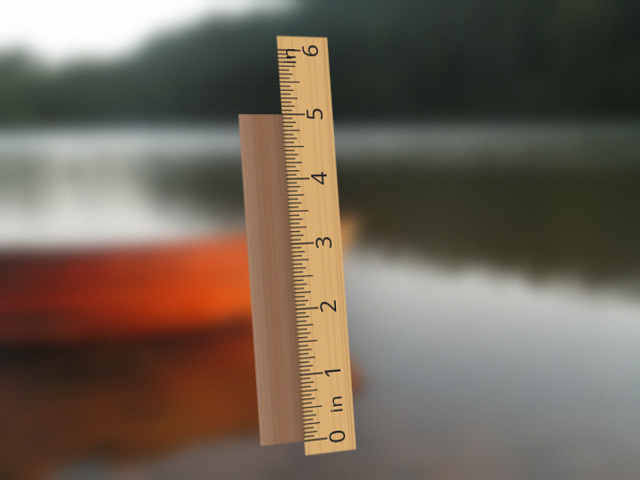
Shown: 5 in
